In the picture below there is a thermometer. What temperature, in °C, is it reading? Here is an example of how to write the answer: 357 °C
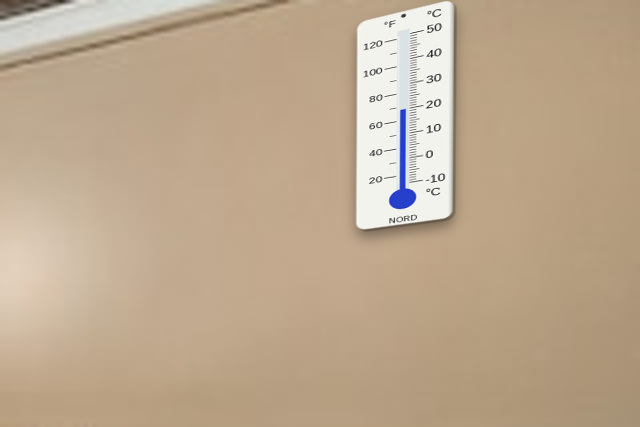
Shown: 20 °C
